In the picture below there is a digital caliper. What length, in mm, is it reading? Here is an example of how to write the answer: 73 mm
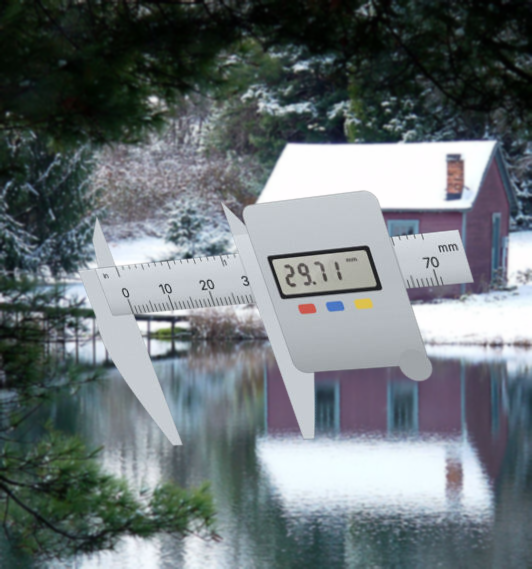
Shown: 29.71 mm
